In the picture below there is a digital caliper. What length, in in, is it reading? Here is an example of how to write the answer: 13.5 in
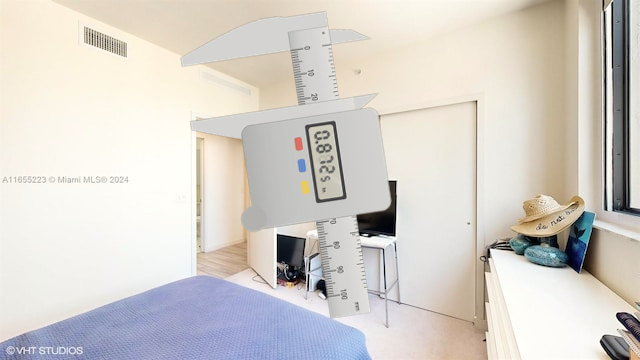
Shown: 0.8725 in
